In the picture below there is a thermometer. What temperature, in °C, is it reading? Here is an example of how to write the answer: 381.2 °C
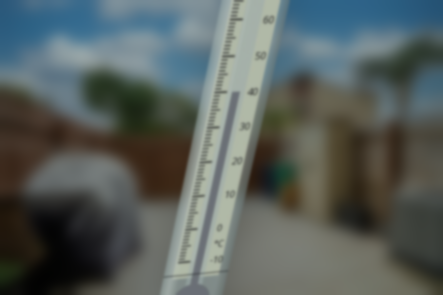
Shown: 40 °C
